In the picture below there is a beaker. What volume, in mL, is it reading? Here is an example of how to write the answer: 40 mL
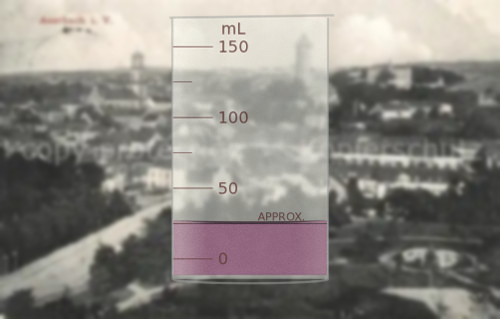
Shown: 25 mL
